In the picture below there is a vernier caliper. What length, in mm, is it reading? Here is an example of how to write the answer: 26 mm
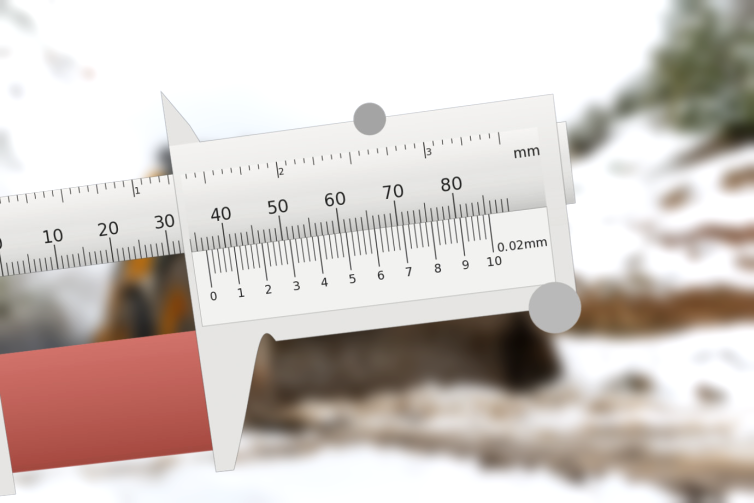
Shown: 36.6 mm
